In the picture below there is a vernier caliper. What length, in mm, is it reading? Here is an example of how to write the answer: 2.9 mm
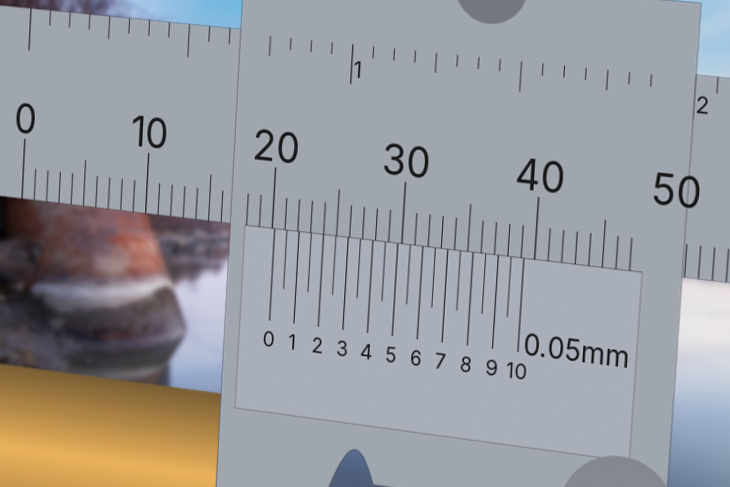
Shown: 20.2 mm
